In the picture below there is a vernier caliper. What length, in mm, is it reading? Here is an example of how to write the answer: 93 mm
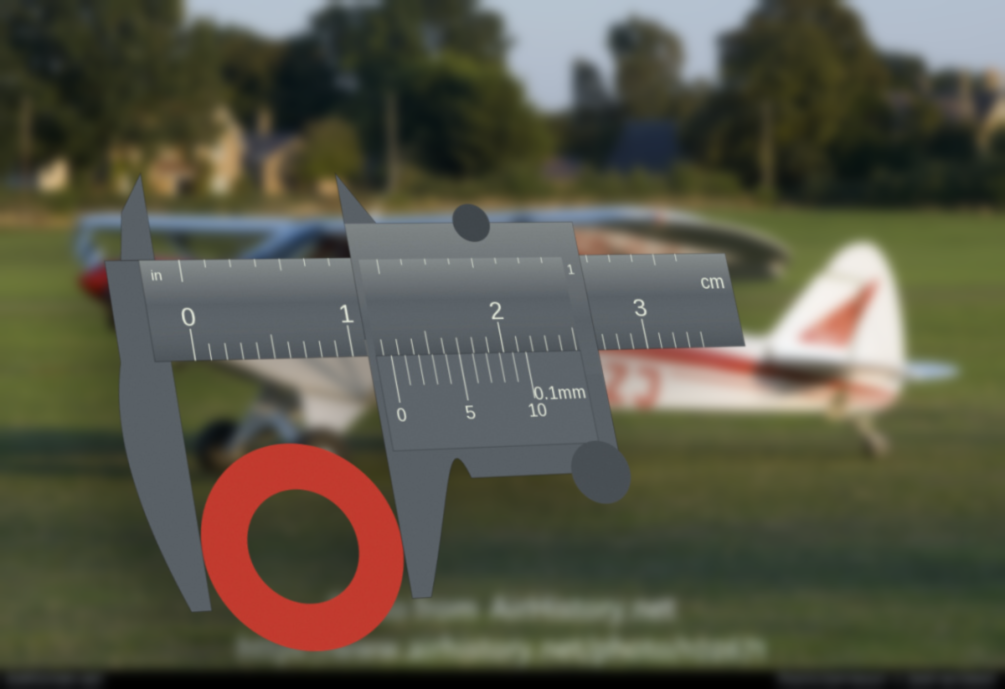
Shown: 12.5 mm
